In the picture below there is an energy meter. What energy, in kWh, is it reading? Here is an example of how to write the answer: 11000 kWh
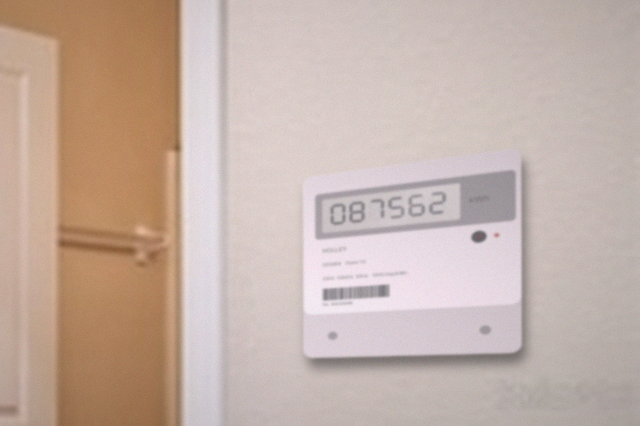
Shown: 87562 kWh
